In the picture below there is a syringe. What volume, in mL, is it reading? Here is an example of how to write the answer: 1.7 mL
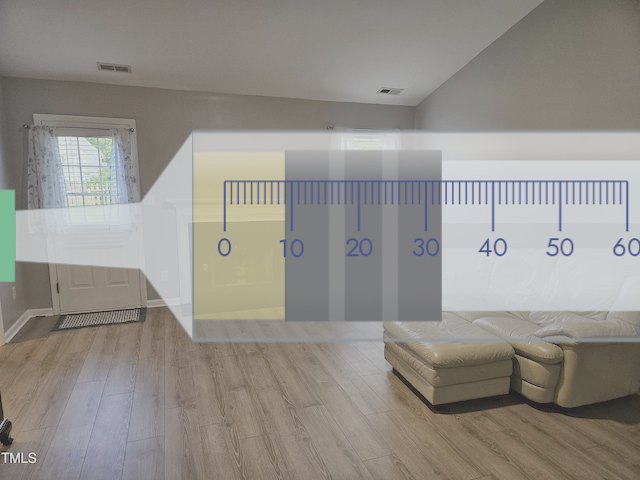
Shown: 9 mL
